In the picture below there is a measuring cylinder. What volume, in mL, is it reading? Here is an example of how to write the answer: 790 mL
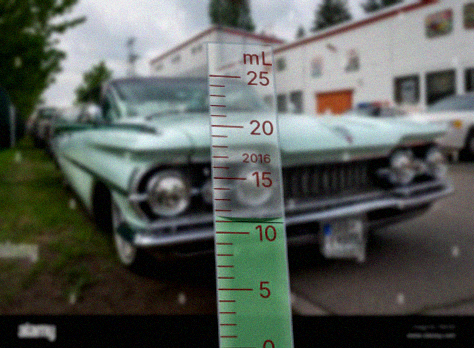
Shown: 11 mL
